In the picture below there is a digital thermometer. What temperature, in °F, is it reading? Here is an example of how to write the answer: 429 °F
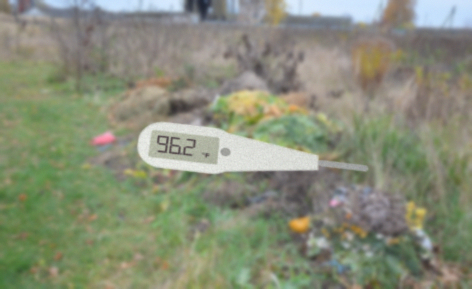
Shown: 96.2 °F
